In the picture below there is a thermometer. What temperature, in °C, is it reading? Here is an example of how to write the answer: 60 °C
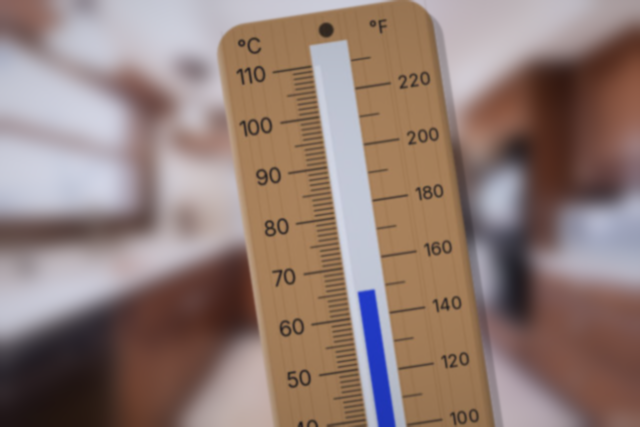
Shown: 65 °C
